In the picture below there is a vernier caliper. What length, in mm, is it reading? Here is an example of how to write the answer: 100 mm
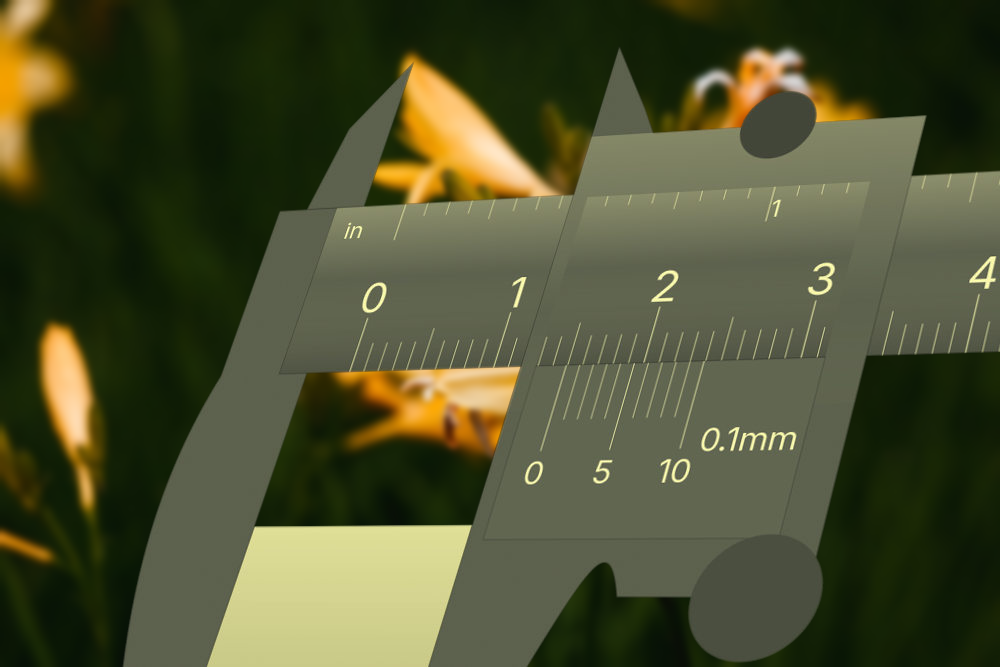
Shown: 14.9 mm
